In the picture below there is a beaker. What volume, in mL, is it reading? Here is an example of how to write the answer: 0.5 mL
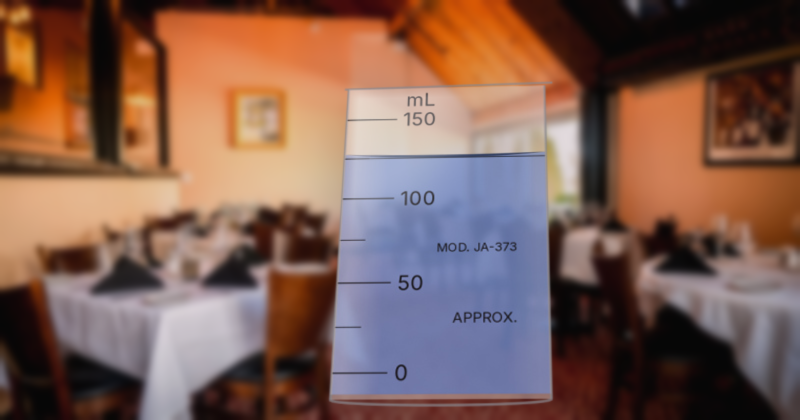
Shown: 125 mL
